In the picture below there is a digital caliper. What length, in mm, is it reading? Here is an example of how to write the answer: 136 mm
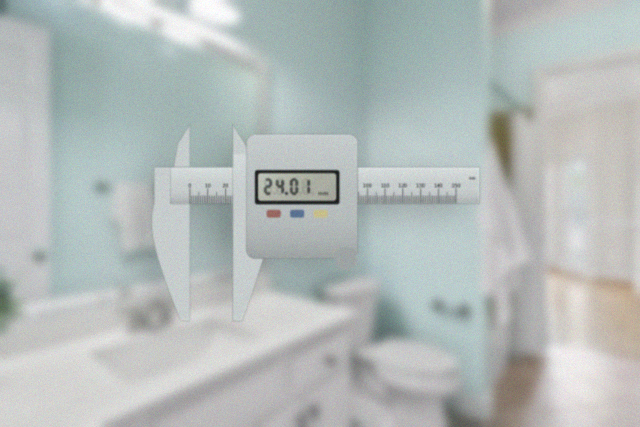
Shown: 24.01 mm
